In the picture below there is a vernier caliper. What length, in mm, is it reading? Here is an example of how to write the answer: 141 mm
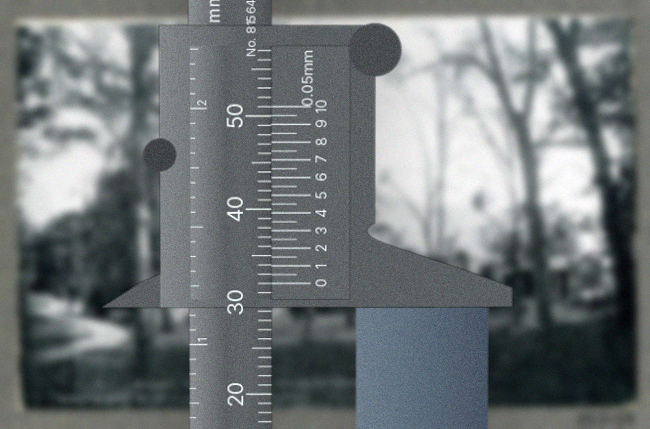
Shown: 32.0 mm
